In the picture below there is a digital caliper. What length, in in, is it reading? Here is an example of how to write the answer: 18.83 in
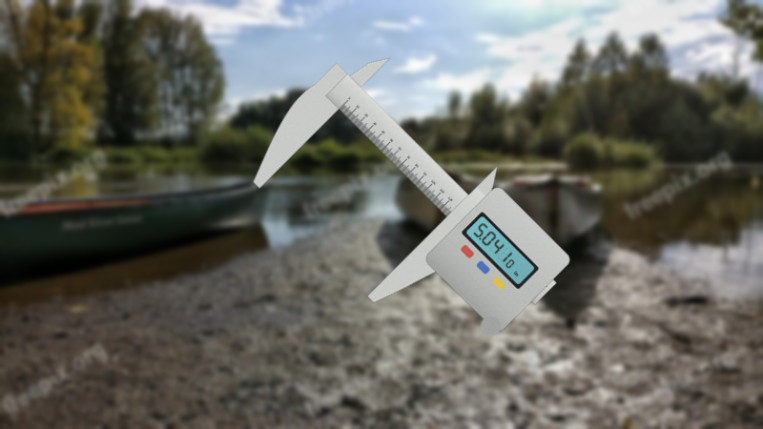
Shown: 5.0410 in
